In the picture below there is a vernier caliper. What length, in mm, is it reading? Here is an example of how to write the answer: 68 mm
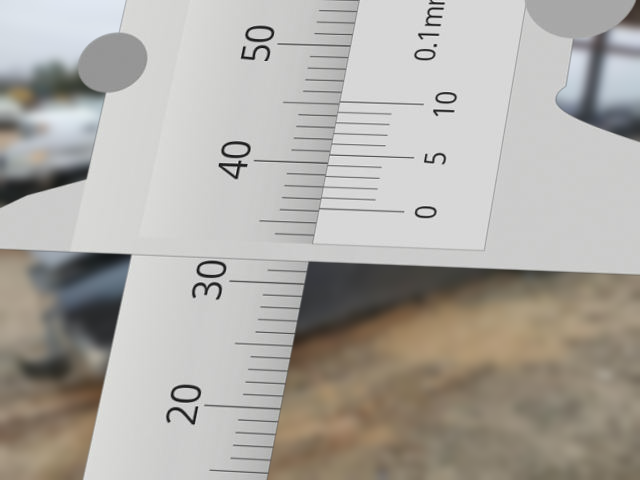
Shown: 36.2 mm
